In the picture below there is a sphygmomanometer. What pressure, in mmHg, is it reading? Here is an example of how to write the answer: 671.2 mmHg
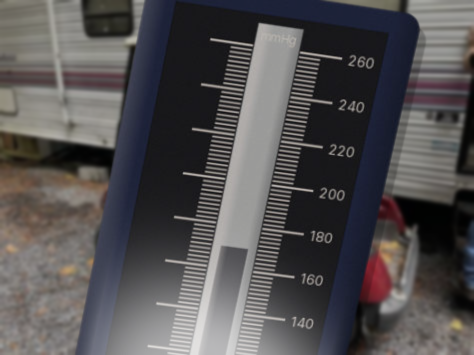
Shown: 170 mmHg
